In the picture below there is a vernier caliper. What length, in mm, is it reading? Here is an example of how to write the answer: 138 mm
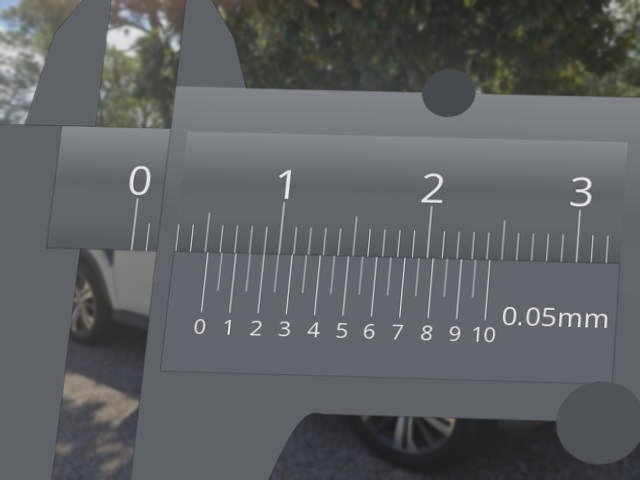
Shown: 5.2 mm
